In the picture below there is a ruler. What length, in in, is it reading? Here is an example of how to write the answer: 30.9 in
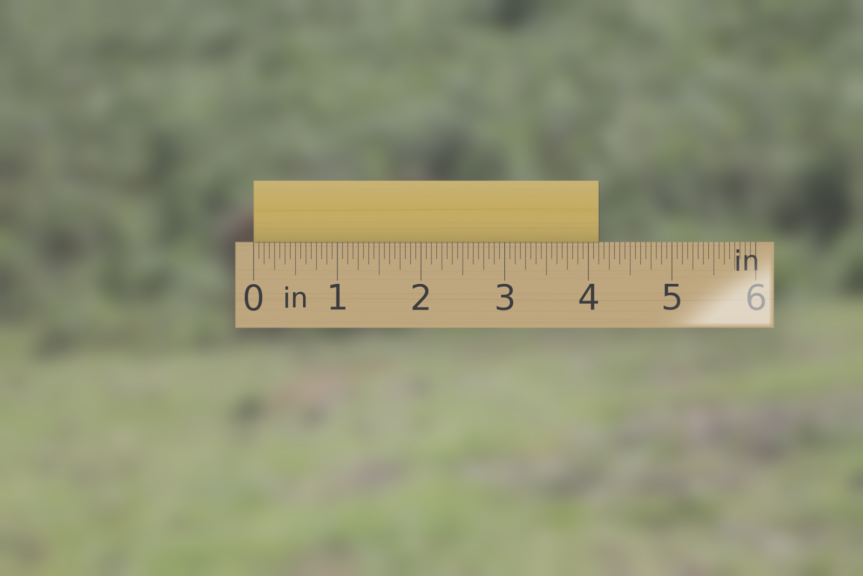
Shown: 4.125 in
